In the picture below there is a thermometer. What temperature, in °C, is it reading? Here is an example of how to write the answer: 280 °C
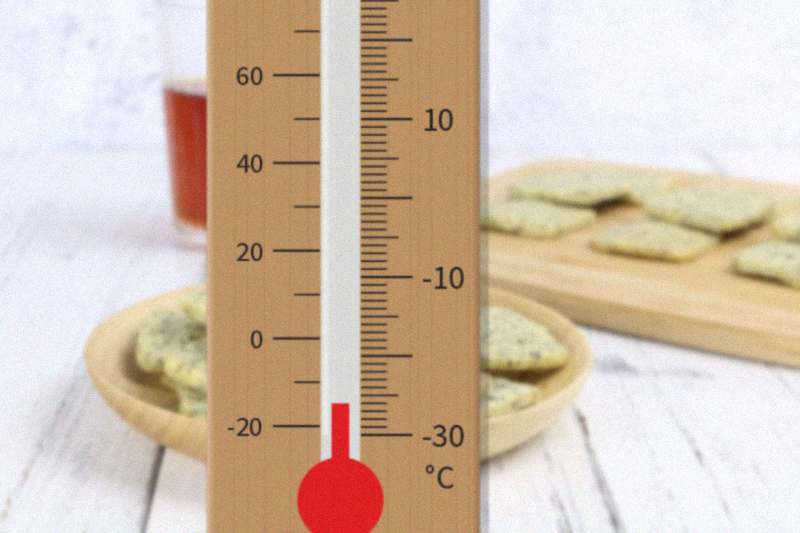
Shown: -26 °C
